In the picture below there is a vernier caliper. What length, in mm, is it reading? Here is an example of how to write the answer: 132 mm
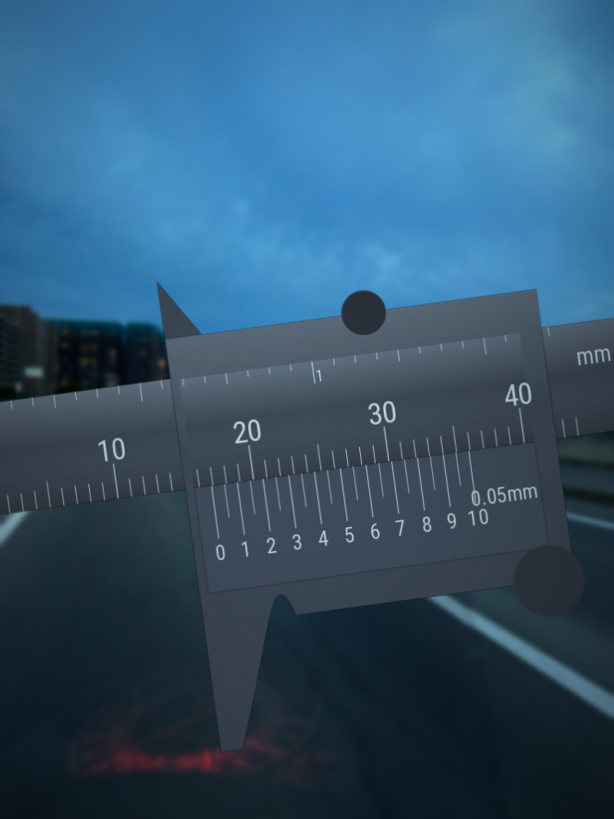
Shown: 16.9 mm
